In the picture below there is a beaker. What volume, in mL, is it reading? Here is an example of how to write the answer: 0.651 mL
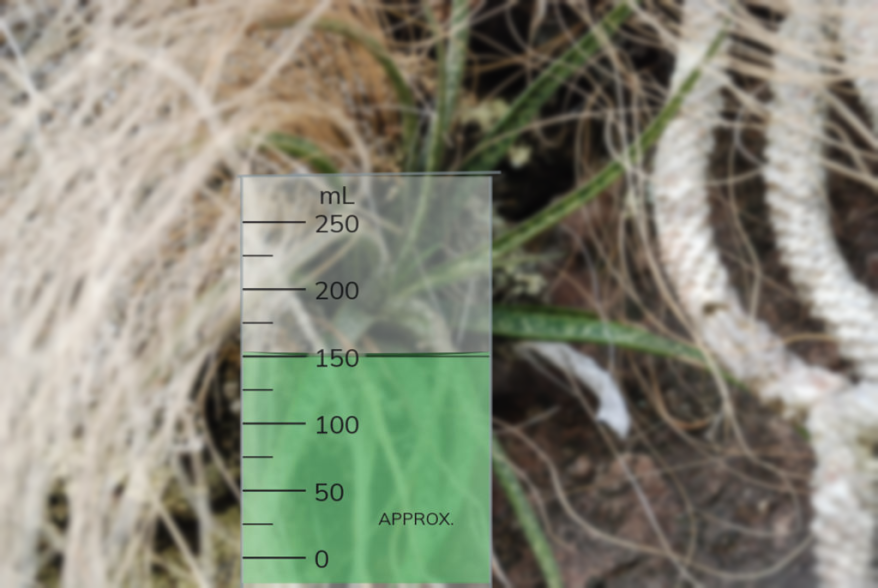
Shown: 150 mL
